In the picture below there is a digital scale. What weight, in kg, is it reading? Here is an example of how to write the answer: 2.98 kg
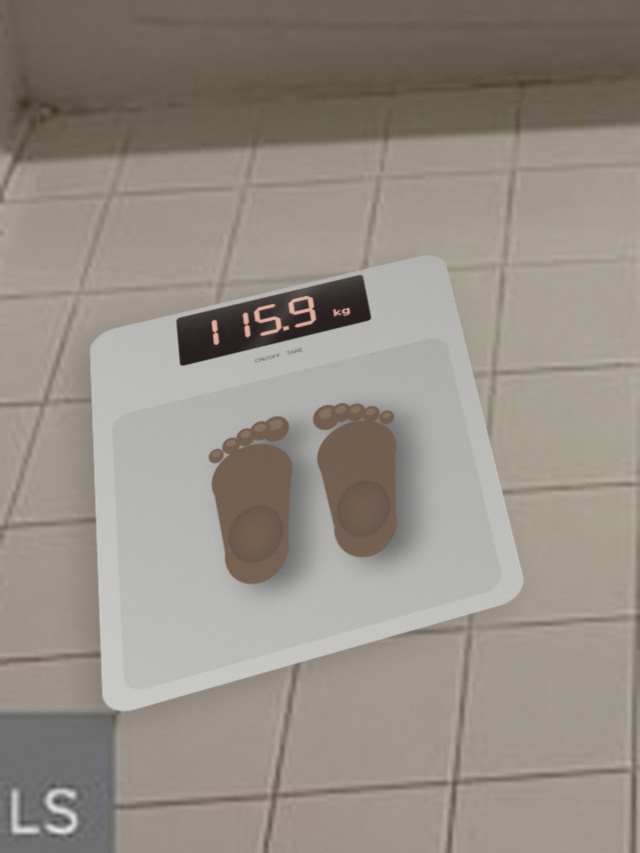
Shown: 115.9 kg
